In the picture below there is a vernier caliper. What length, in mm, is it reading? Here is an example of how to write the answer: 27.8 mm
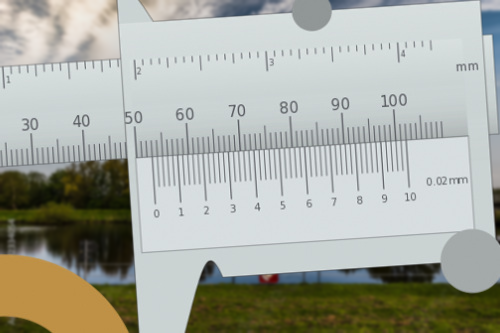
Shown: 53.0 mm
